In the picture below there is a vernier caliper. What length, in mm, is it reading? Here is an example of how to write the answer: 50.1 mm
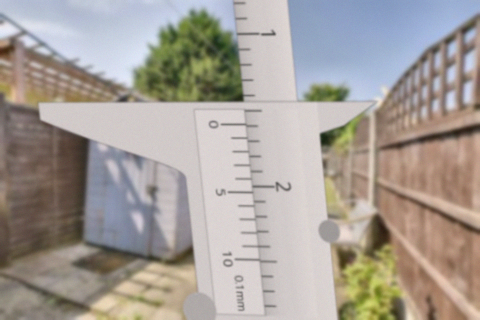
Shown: 15.9 mm
